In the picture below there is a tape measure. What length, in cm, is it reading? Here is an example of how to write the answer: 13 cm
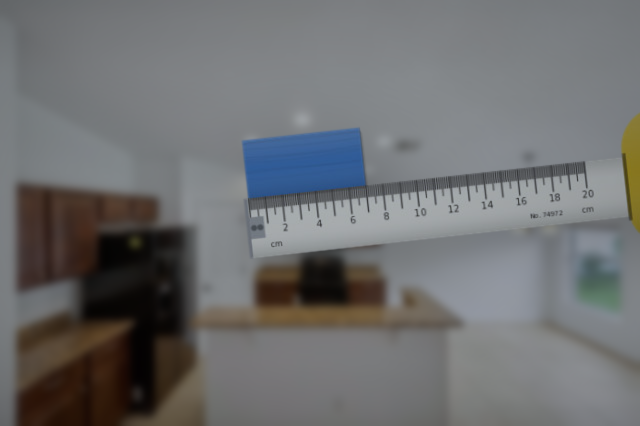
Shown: 7 cm
